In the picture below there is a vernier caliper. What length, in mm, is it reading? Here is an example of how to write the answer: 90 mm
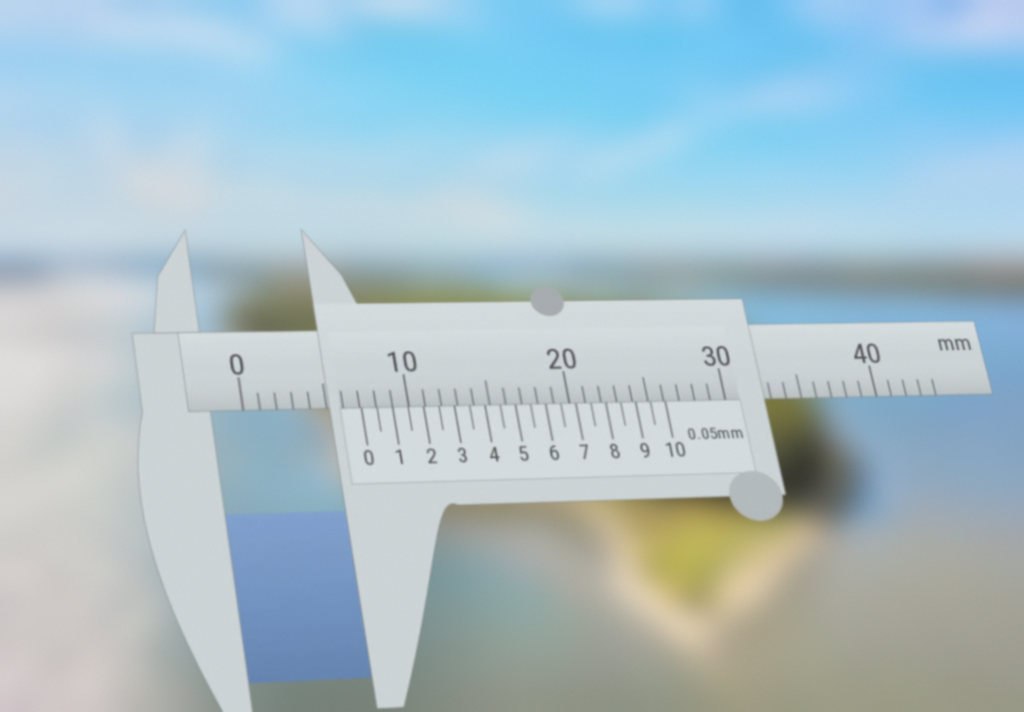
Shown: 7.1 mm
